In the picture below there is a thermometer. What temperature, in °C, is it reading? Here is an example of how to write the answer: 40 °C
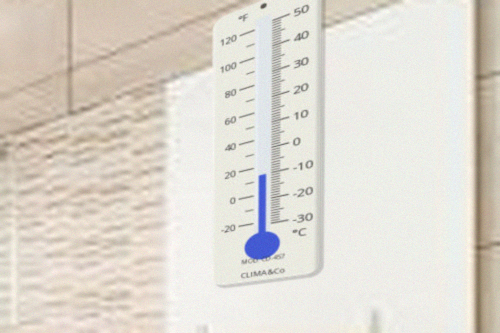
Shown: -10 °C
